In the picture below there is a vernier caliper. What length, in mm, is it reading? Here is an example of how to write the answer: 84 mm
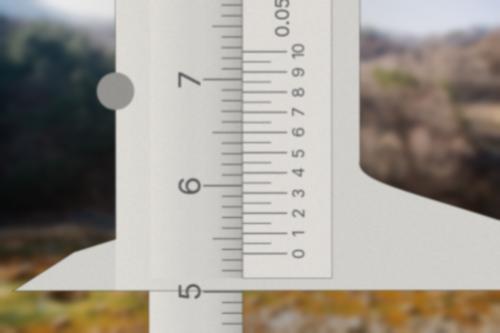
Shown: 53.6 mm
